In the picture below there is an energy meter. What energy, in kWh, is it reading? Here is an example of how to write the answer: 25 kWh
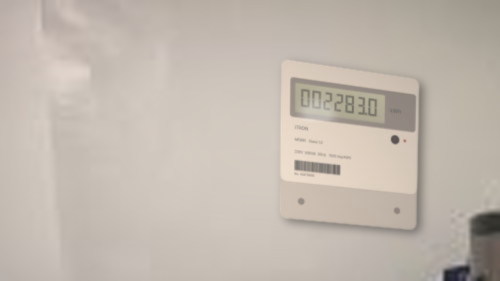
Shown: 2283.0 kWh
